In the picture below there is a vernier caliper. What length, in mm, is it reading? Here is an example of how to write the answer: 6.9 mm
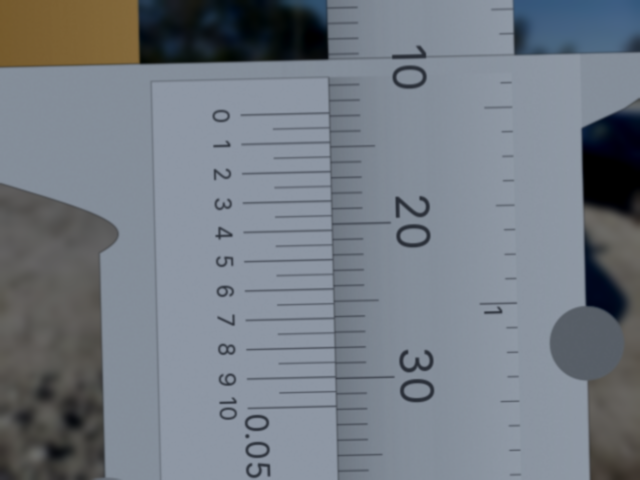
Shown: 12.8 mm
